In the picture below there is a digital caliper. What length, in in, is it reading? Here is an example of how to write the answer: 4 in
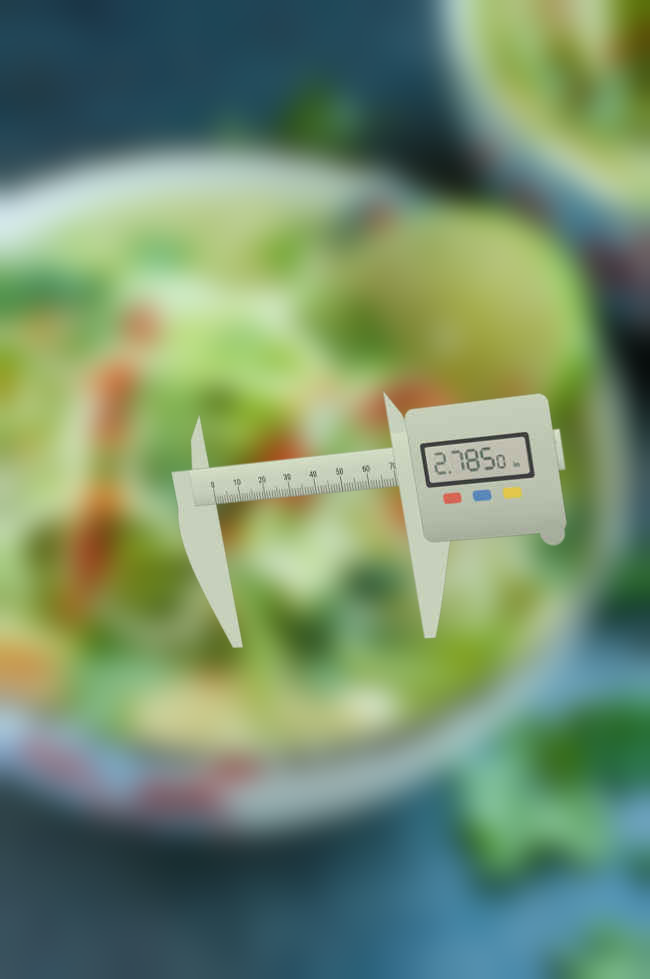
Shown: 2.7850 in
